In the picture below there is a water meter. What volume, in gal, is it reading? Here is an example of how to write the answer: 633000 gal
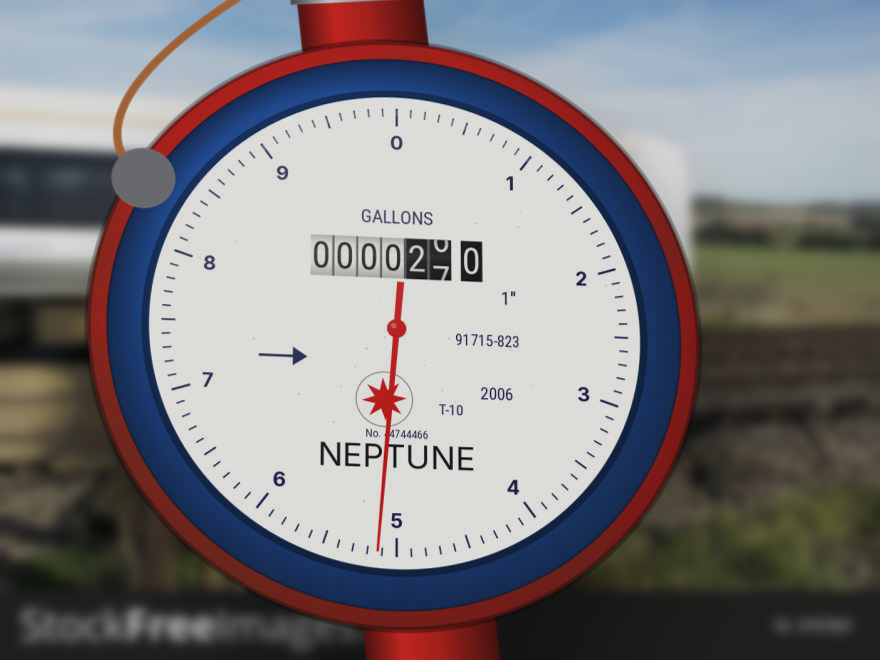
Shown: 265.1 gal
